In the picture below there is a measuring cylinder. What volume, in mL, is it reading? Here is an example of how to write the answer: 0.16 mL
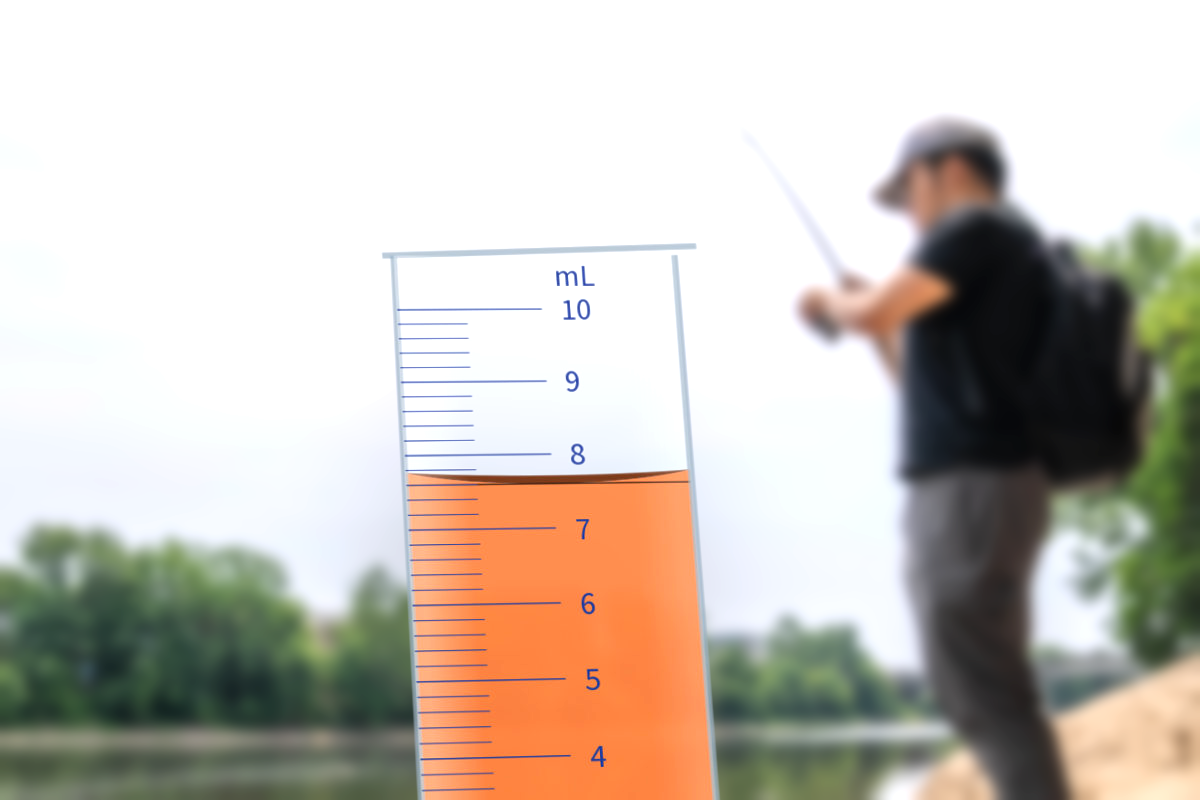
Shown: 7.6 mL
